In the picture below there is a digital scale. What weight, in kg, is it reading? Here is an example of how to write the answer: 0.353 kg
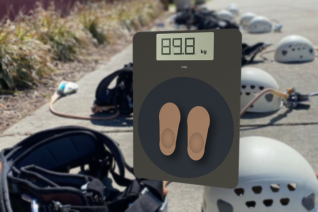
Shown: 89.8 kg
